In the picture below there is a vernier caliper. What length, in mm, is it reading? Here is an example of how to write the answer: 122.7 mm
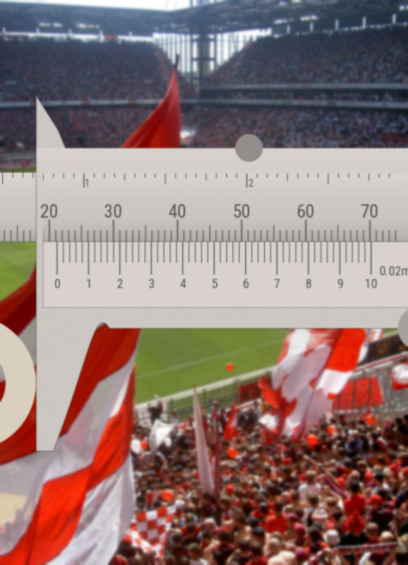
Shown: 21.2 mm
